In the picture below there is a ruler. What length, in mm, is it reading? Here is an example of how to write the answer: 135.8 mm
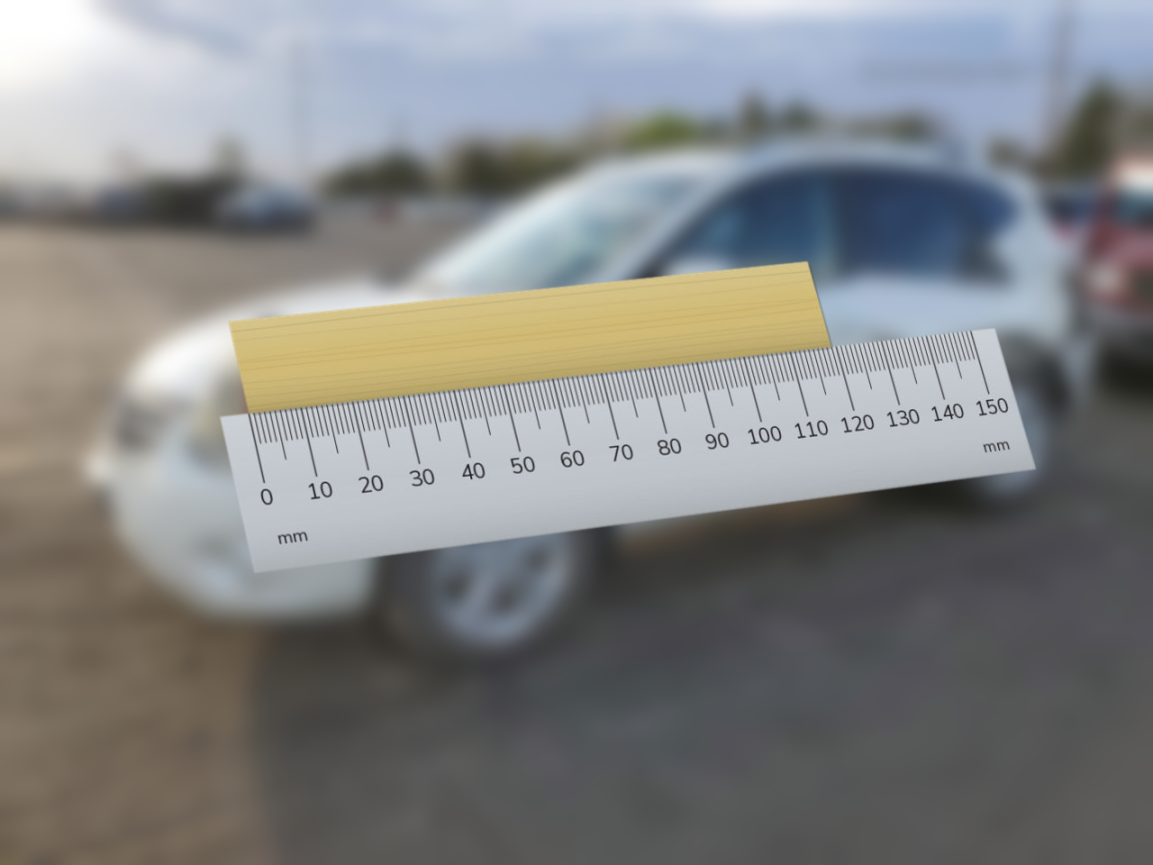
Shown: 119 mm
